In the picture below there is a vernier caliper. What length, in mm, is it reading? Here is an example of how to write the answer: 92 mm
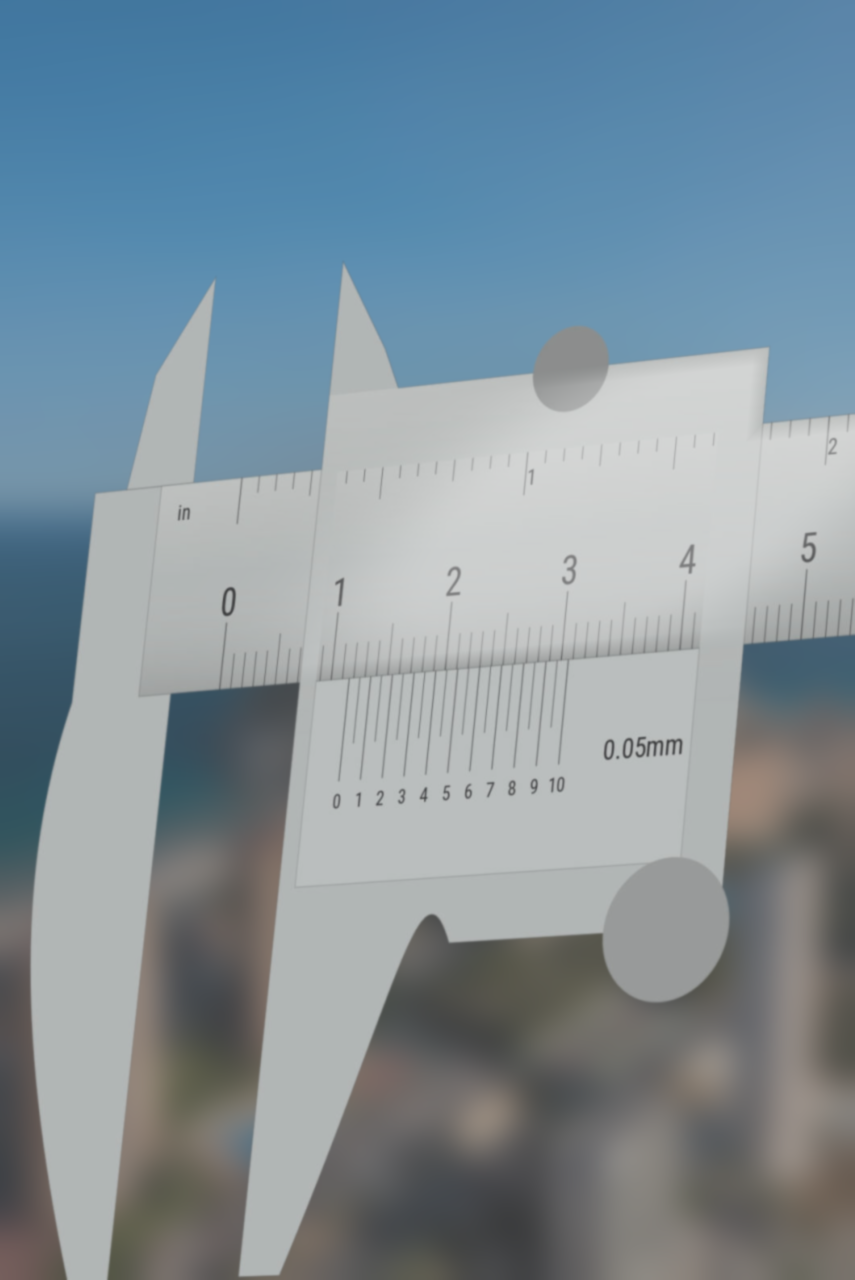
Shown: 11.6 mm
